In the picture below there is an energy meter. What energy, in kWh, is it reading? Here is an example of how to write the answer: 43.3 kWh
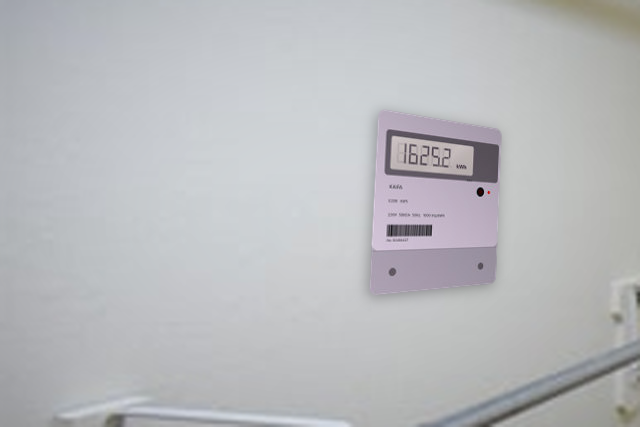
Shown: 1625.2 kWh
